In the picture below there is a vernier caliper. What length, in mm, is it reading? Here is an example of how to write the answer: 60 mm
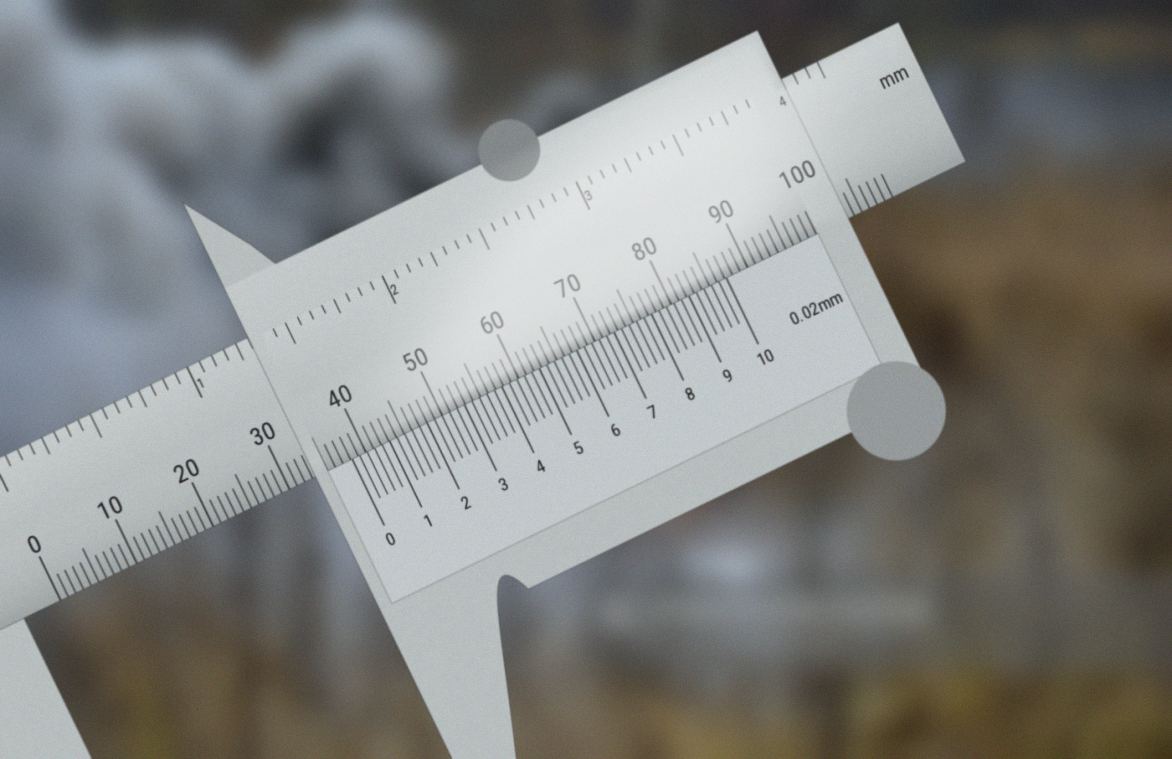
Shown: 38.2 mm
